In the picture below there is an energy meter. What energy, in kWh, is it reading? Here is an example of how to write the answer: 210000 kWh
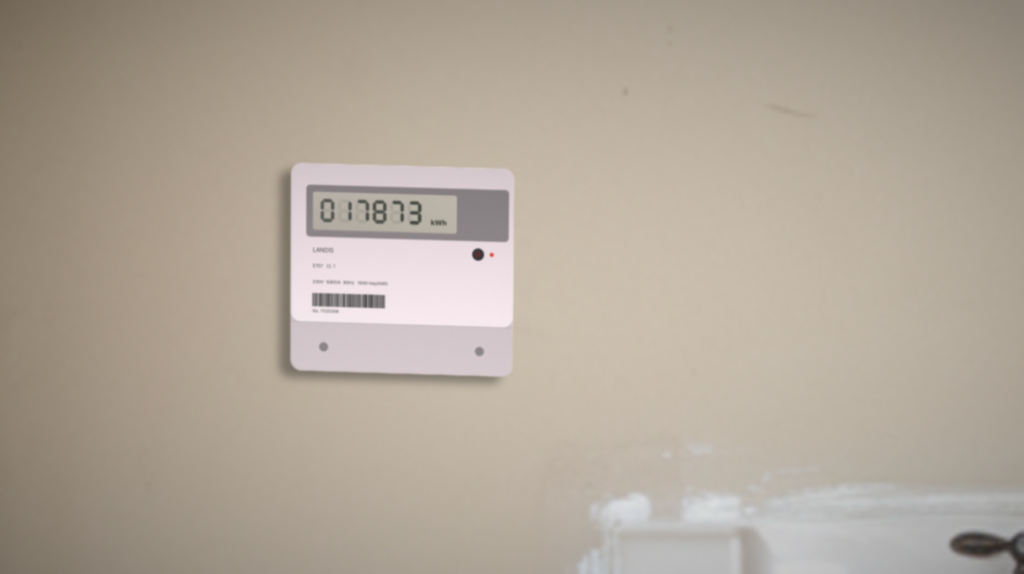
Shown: 17873 kWh
